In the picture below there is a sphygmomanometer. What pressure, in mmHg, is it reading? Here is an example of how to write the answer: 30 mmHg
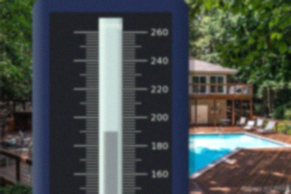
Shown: 190 mmHg
